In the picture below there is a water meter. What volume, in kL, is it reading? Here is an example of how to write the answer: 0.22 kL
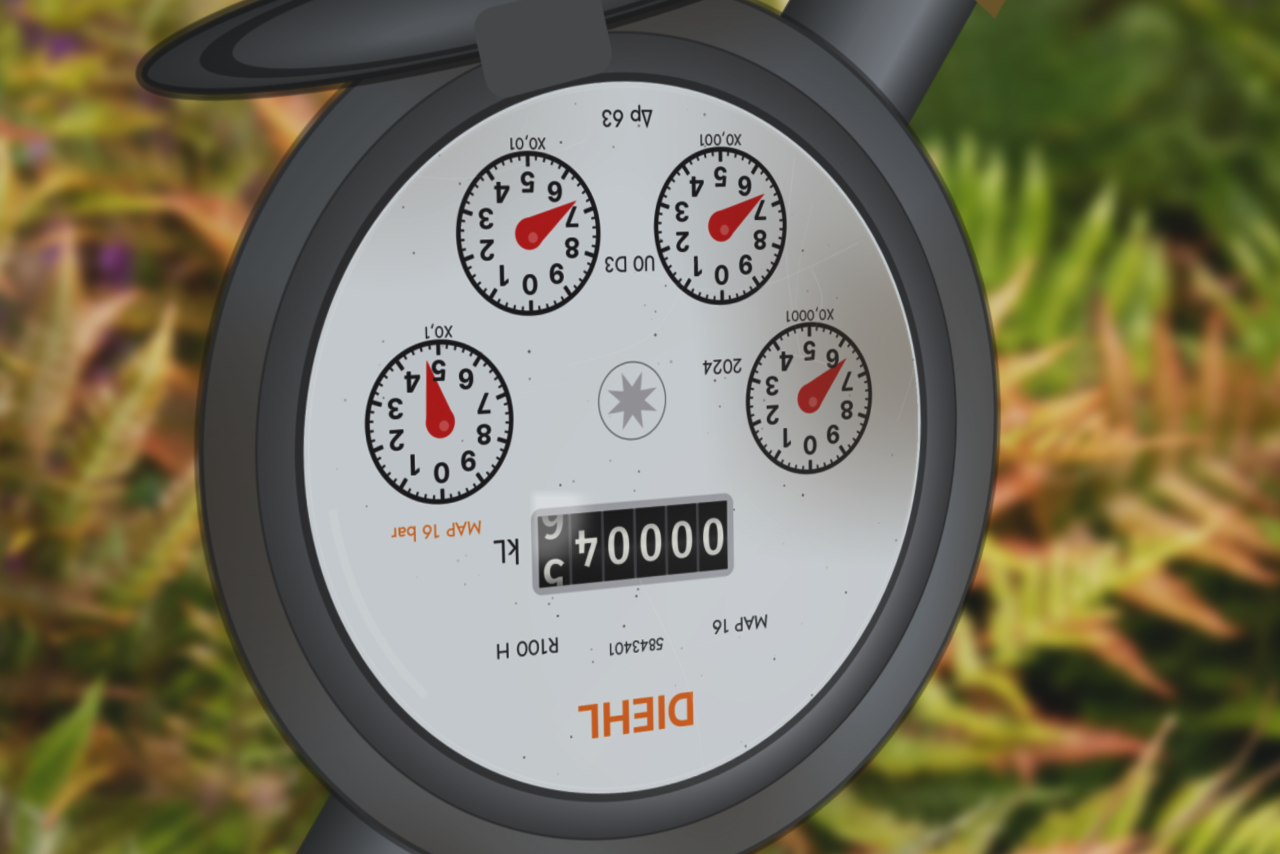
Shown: 45.4666 kL
